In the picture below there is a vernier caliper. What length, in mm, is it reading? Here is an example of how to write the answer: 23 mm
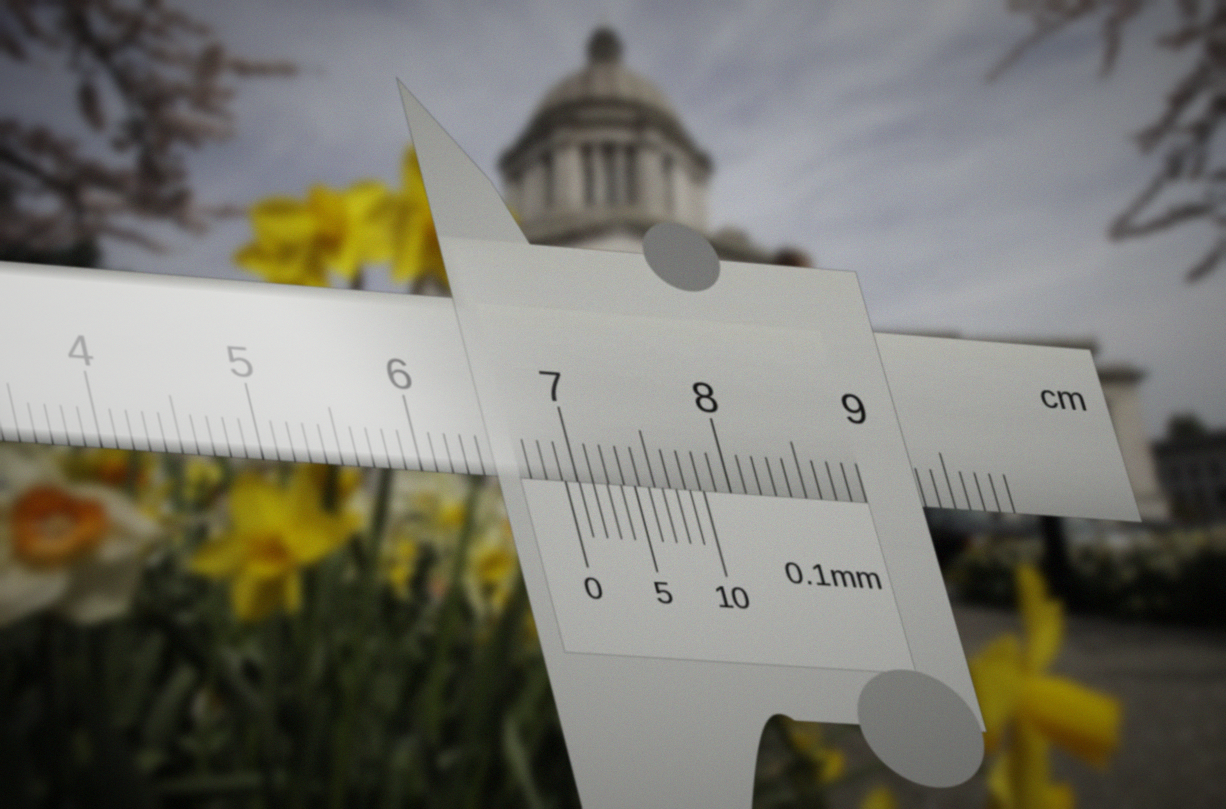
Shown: 69.2 mm
